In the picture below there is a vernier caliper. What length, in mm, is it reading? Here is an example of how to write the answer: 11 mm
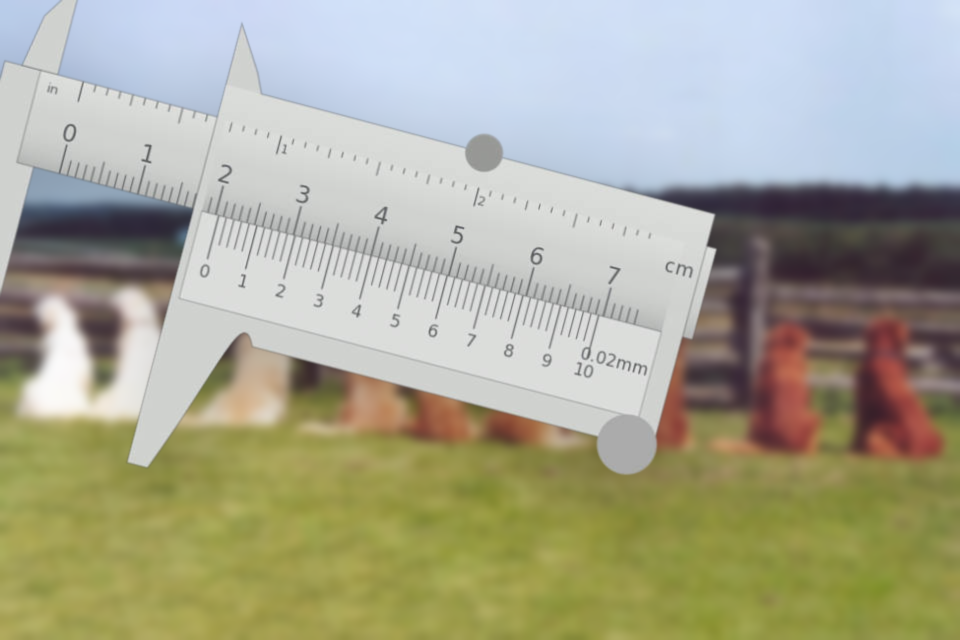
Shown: 20.4 mm
